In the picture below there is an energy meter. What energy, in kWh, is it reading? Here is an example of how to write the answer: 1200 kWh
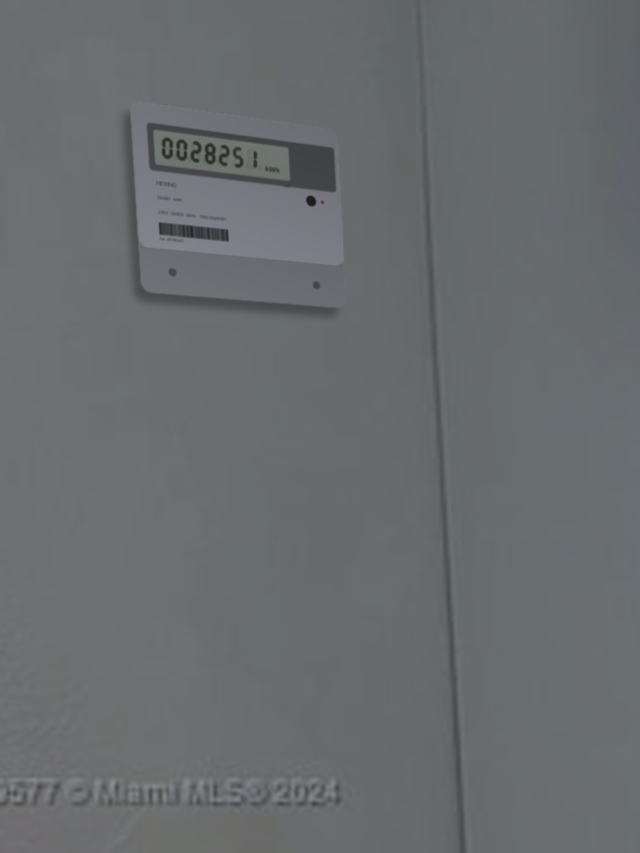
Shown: 28251 kWh
